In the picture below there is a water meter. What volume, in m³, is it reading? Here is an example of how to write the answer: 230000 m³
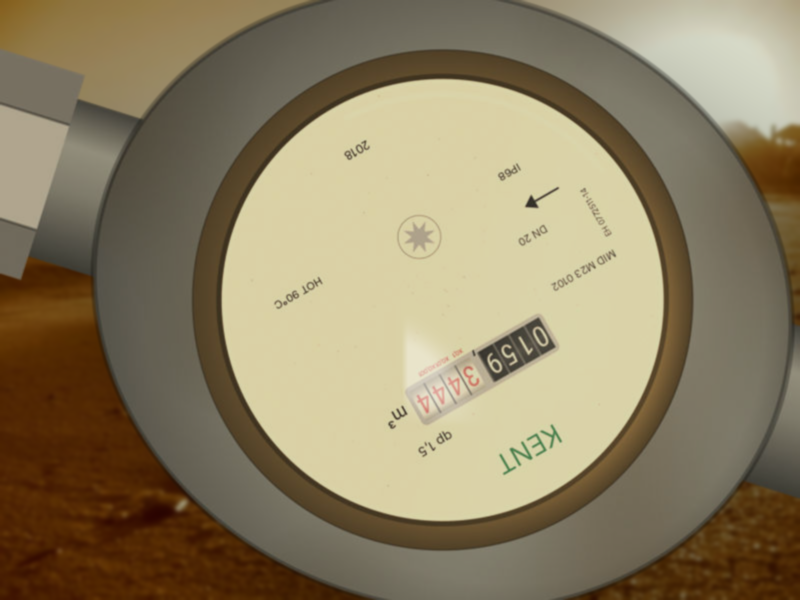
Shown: 159.3444 m³
